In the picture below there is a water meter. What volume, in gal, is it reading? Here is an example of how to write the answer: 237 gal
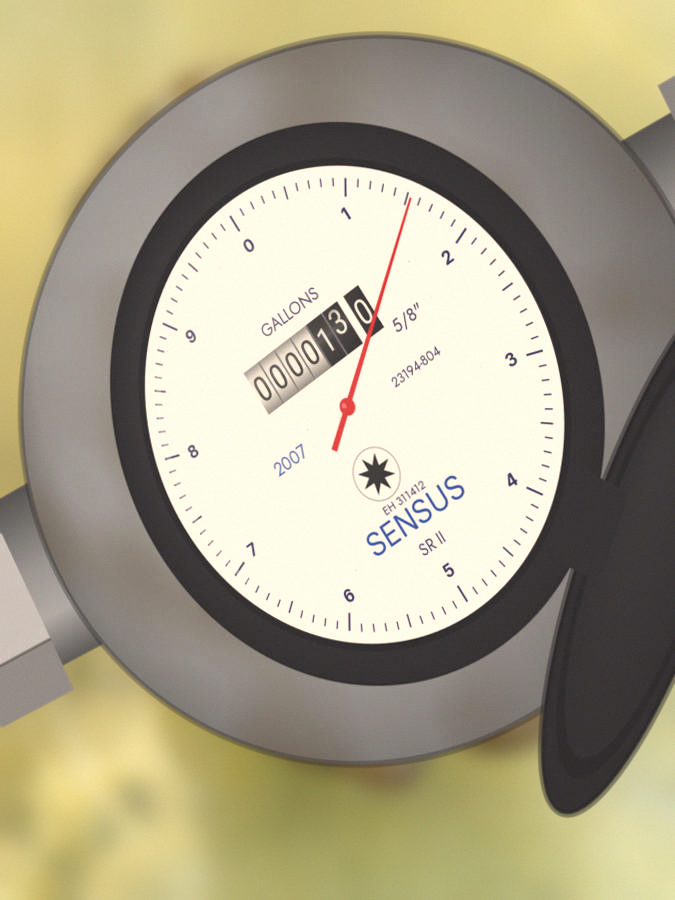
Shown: 131.5 gal
